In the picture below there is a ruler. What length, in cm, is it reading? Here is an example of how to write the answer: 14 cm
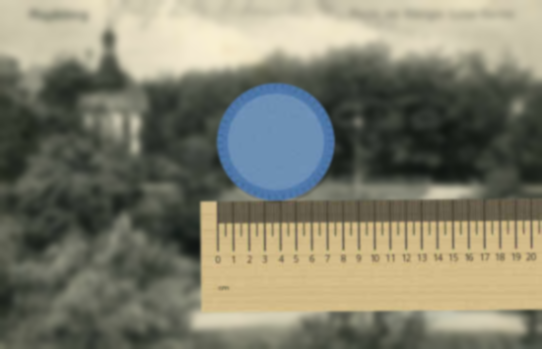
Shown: 7.5 cm
